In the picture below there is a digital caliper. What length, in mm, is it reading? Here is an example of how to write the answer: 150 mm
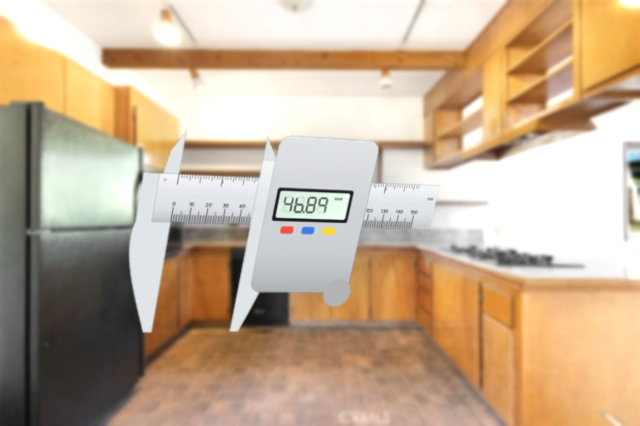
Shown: 46.89 mm
